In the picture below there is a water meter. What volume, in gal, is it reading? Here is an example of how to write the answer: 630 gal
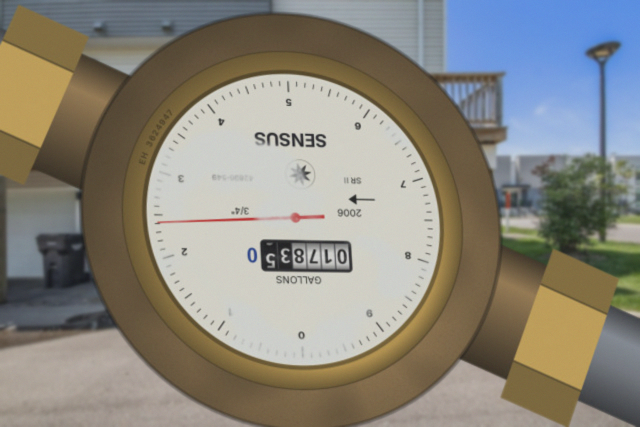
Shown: 178352.4 gal
